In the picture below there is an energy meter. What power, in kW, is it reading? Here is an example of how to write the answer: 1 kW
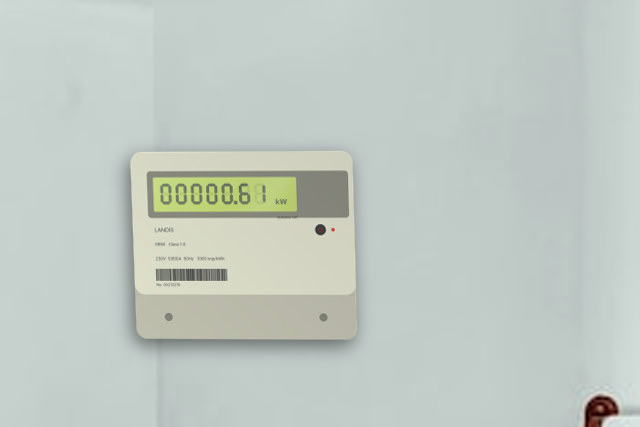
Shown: 0.61 kW
